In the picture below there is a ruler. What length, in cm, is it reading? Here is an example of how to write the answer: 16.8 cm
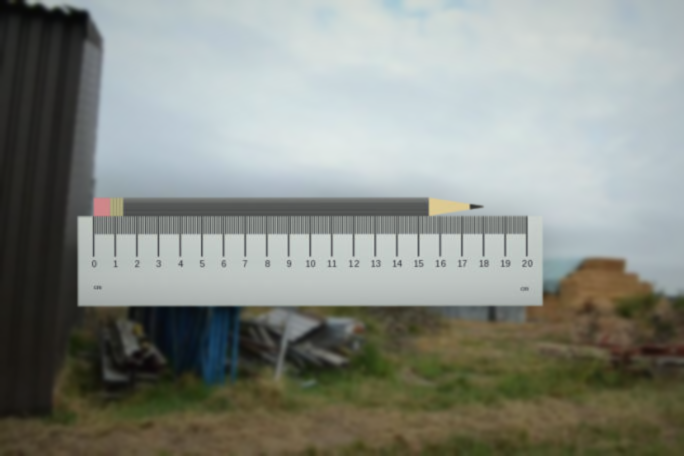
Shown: 18 cm
